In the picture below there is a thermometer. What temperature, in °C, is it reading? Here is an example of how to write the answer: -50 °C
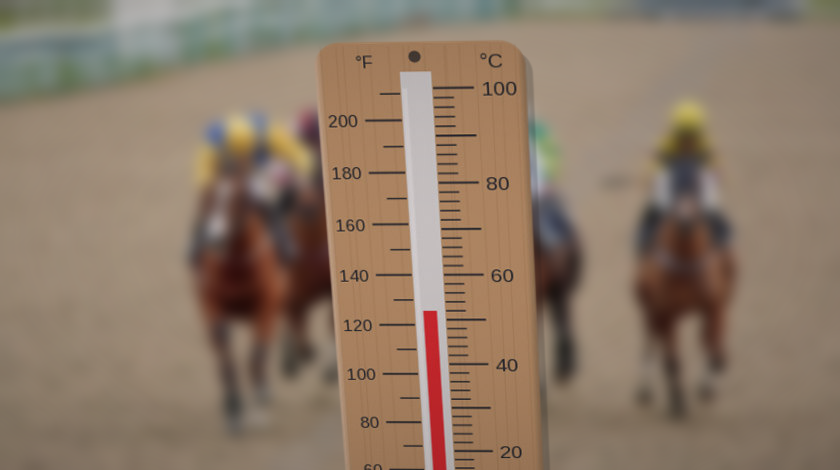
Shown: 52 °C
